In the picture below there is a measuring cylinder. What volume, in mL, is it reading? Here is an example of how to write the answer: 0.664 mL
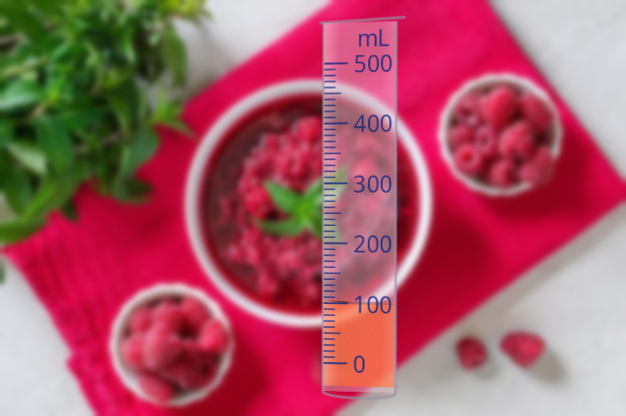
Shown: 100 mL
